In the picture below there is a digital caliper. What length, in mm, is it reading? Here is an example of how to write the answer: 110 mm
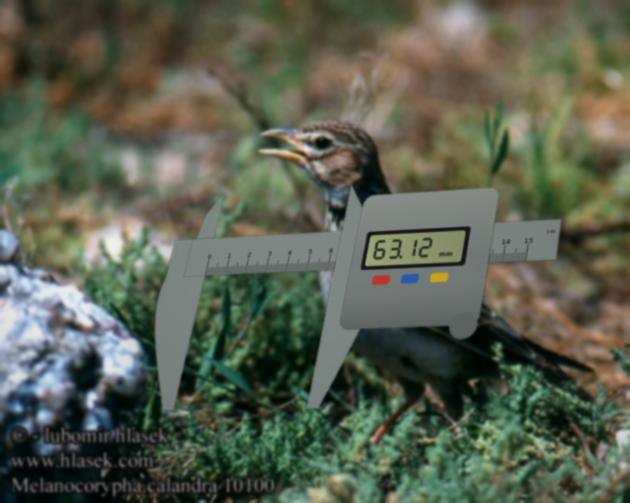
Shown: 63.12 mm
